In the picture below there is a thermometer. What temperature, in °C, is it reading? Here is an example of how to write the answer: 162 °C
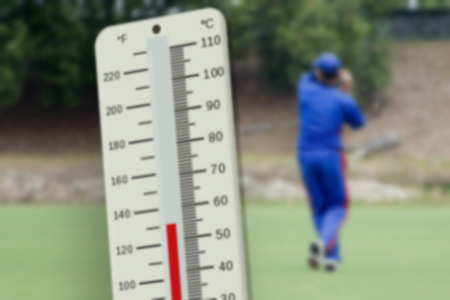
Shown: 55 °C
